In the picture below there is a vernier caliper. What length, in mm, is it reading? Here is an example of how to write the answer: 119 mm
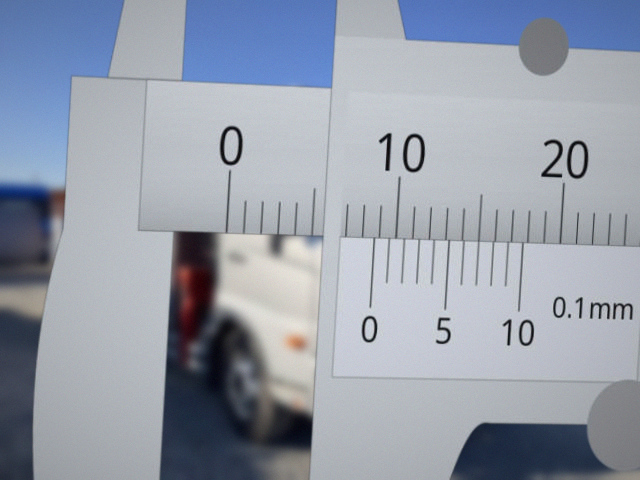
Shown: 8.7 mm
